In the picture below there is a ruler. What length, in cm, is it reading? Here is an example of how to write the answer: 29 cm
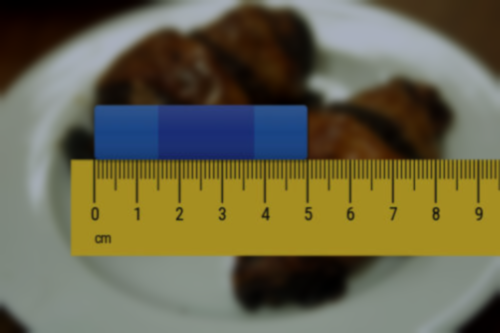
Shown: 5 cm
